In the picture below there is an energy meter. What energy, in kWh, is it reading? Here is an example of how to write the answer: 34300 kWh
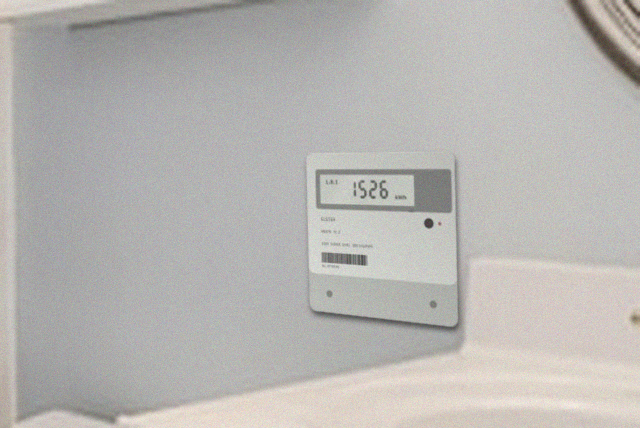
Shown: 1526 kWh
